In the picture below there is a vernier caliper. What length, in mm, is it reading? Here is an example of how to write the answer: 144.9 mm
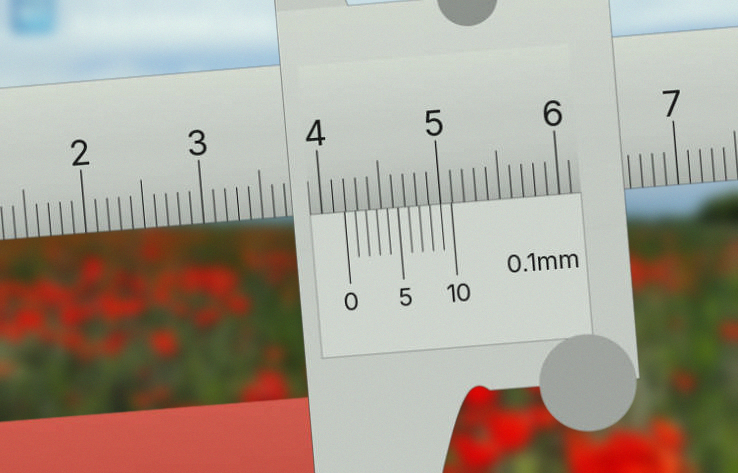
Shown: 41.9 mm
